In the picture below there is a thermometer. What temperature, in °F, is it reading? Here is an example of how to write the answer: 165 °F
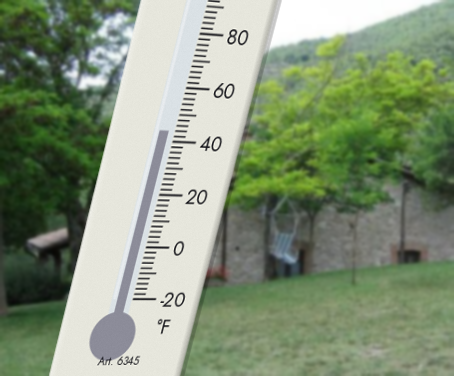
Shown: 44 °F
